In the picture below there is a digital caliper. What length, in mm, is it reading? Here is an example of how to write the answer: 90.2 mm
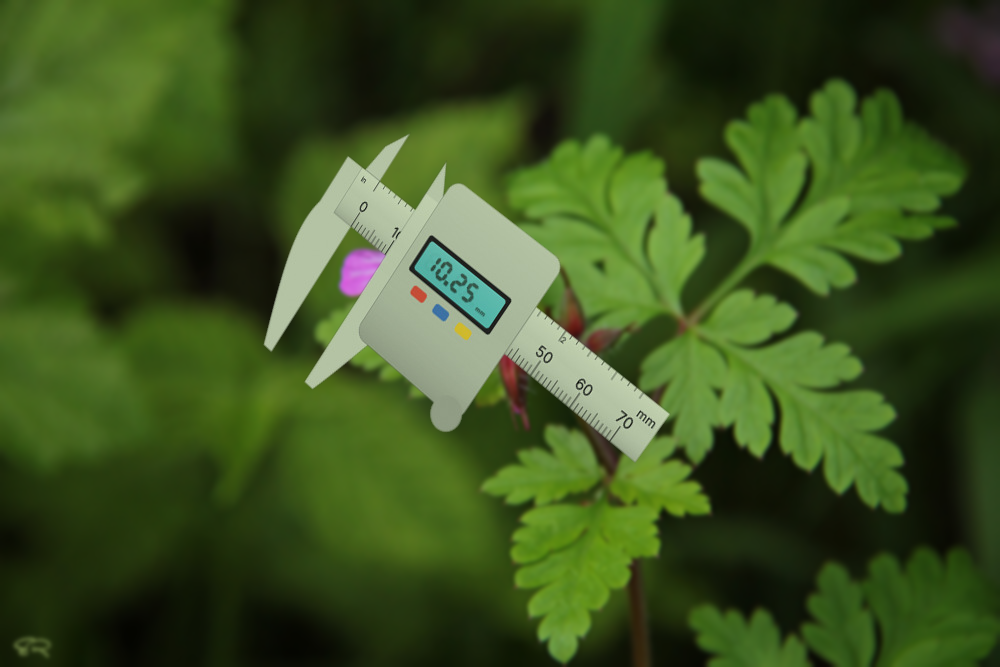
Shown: 10.25 mm
